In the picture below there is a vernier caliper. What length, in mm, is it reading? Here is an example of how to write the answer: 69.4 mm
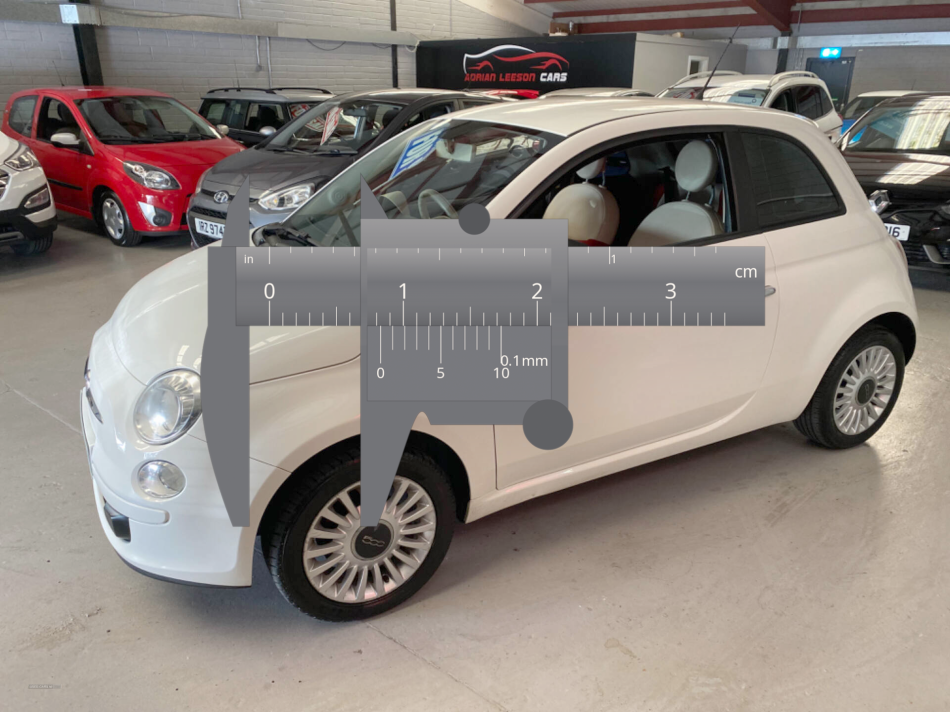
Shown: 8.3 mm
